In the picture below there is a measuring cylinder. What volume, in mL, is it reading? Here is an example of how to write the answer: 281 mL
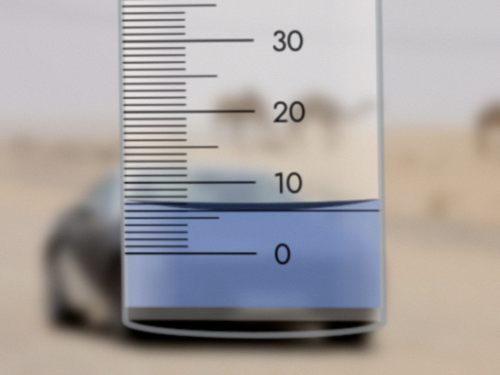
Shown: 6 mL
